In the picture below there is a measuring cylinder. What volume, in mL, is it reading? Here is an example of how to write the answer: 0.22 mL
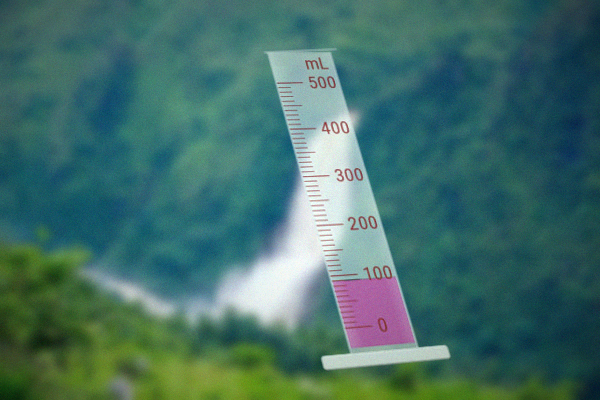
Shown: 90 mL
